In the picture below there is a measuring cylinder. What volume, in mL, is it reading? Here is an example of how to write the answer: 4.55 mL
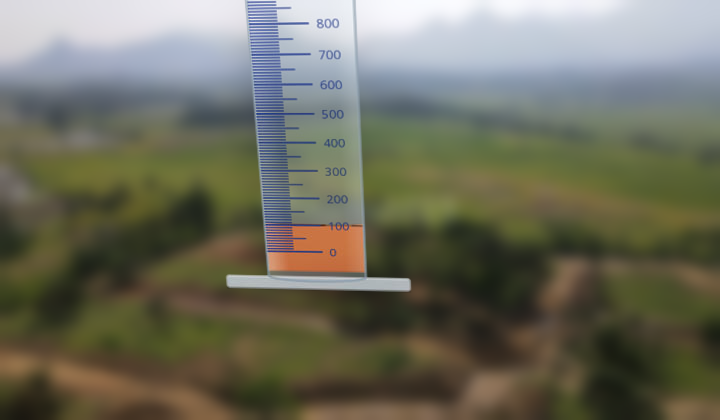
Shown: 100 mL
